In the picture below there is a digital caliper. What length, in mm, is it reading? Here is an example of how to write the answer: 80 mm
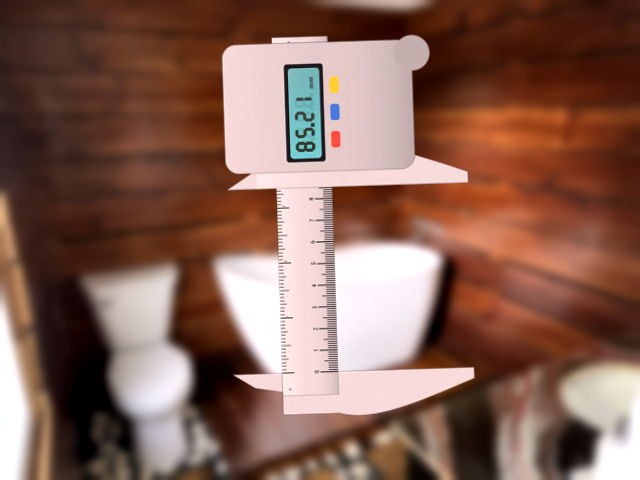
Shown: 85.21 mm
